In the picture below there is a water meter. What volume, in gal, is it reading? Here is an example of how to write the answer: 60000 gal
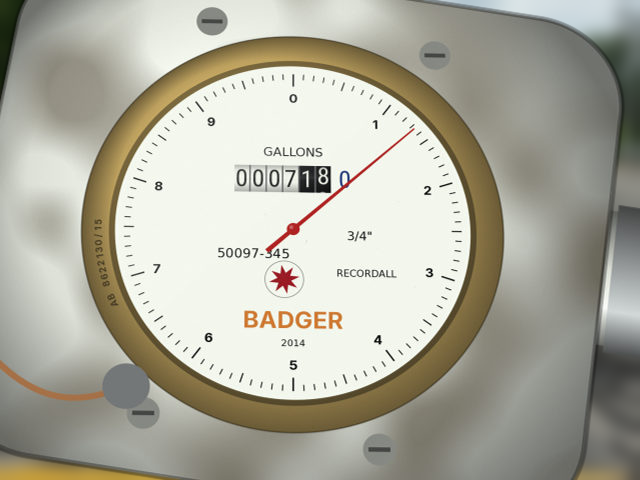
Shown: 7181.3 gal
